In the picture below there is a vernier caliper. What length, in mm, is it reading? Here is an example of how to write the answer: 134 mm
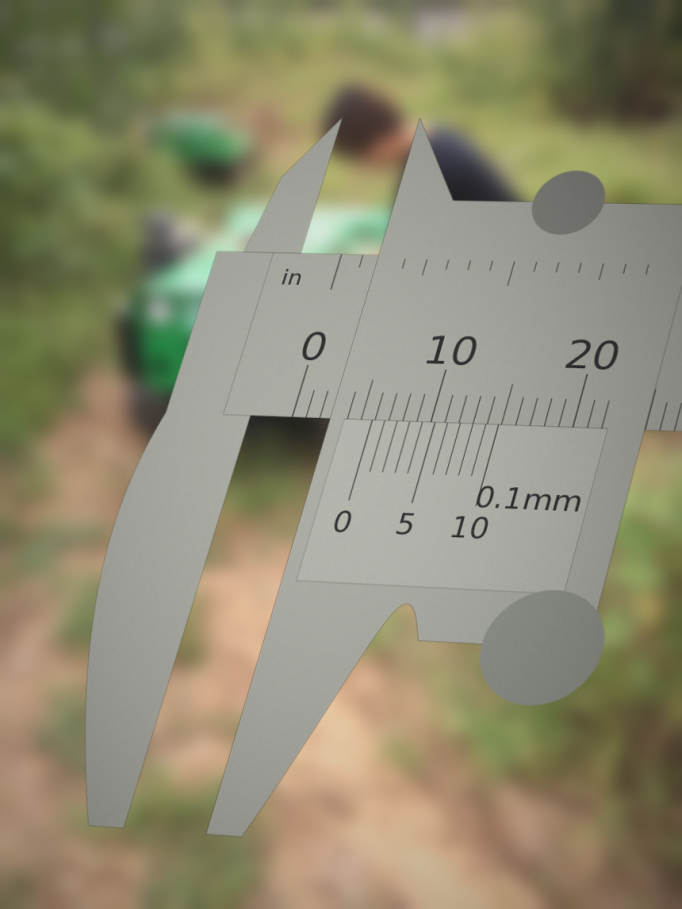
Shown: 5.8 mm
